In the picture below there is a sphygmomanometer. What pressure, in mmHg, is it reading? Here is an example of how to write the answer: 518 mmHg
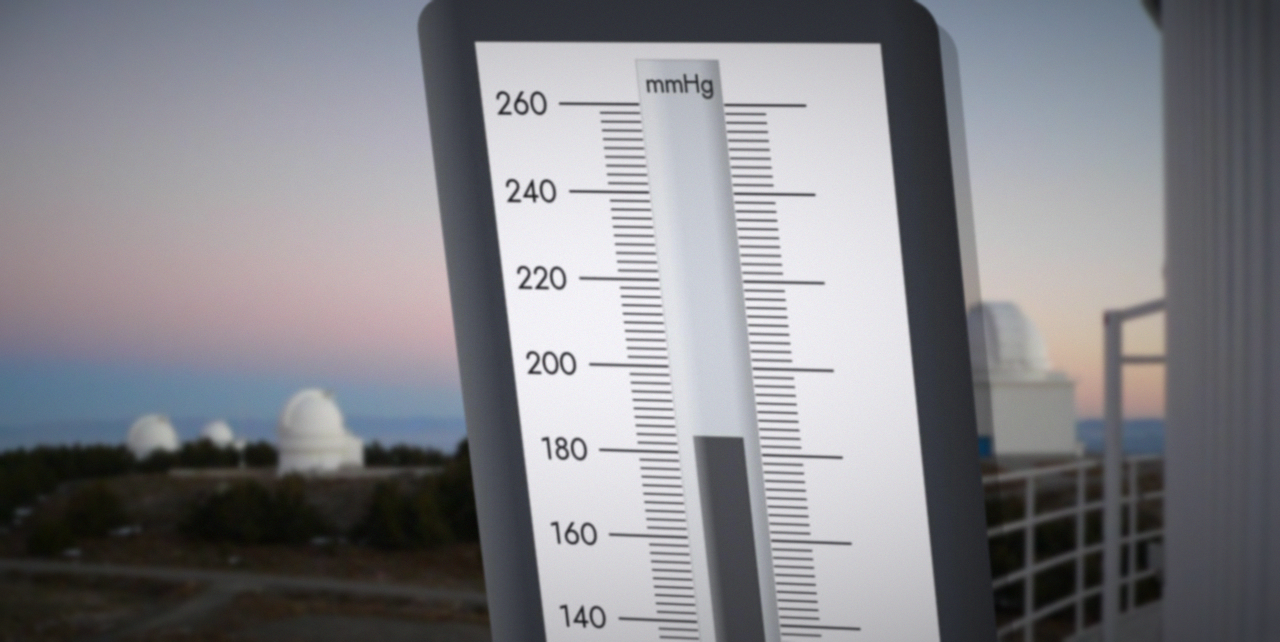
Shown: 184 mmHg
